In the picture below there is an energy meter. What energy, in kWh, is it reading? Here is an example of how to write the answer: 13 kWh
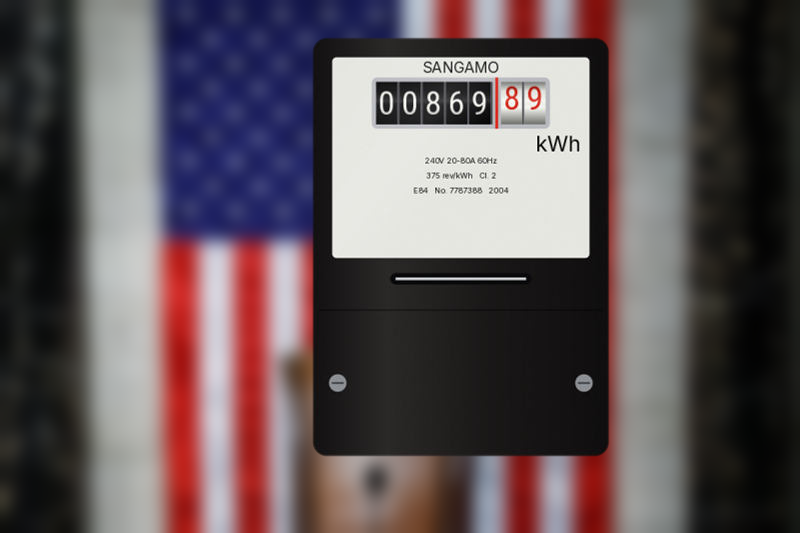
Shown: 869.89 kWh
